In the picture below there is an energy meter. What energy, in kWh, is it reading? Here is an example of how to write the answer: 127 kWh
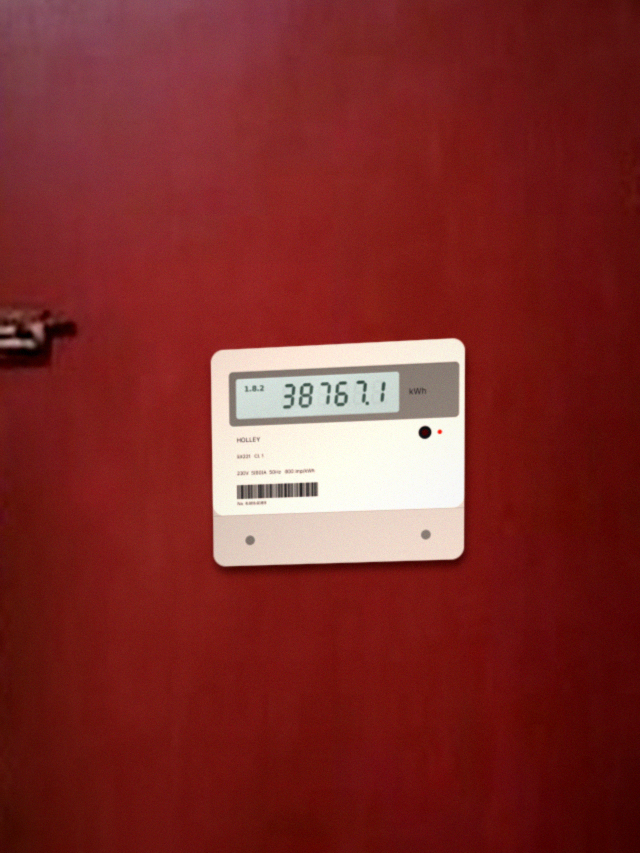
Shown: 38767.1 kWh
